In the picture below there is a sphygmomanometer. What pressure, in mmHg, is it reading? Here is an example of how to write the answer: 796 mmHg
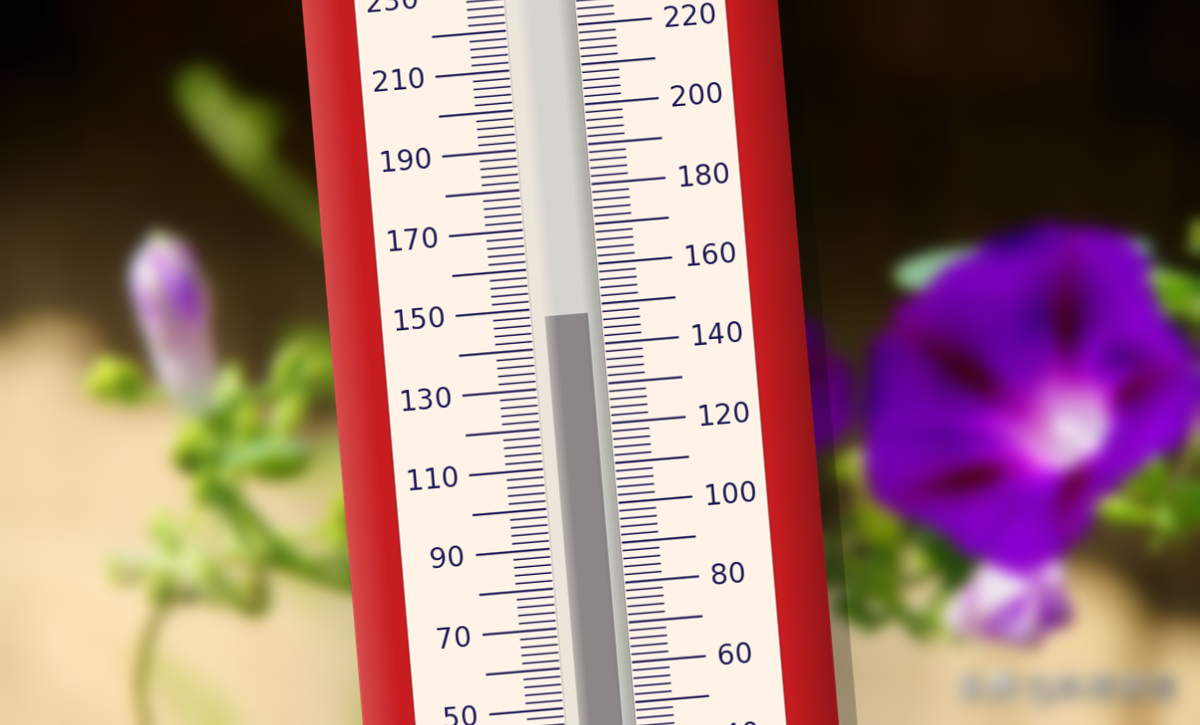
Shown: 148 mmHg
